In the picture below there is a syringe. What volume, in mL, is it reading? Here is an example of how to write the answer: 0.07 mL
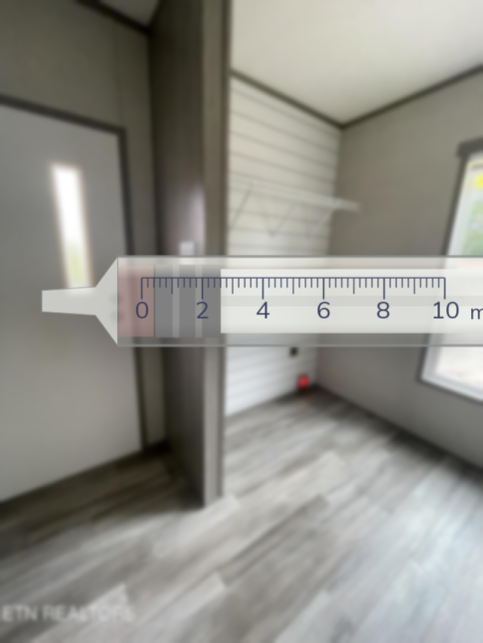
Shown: 0.4 mL
